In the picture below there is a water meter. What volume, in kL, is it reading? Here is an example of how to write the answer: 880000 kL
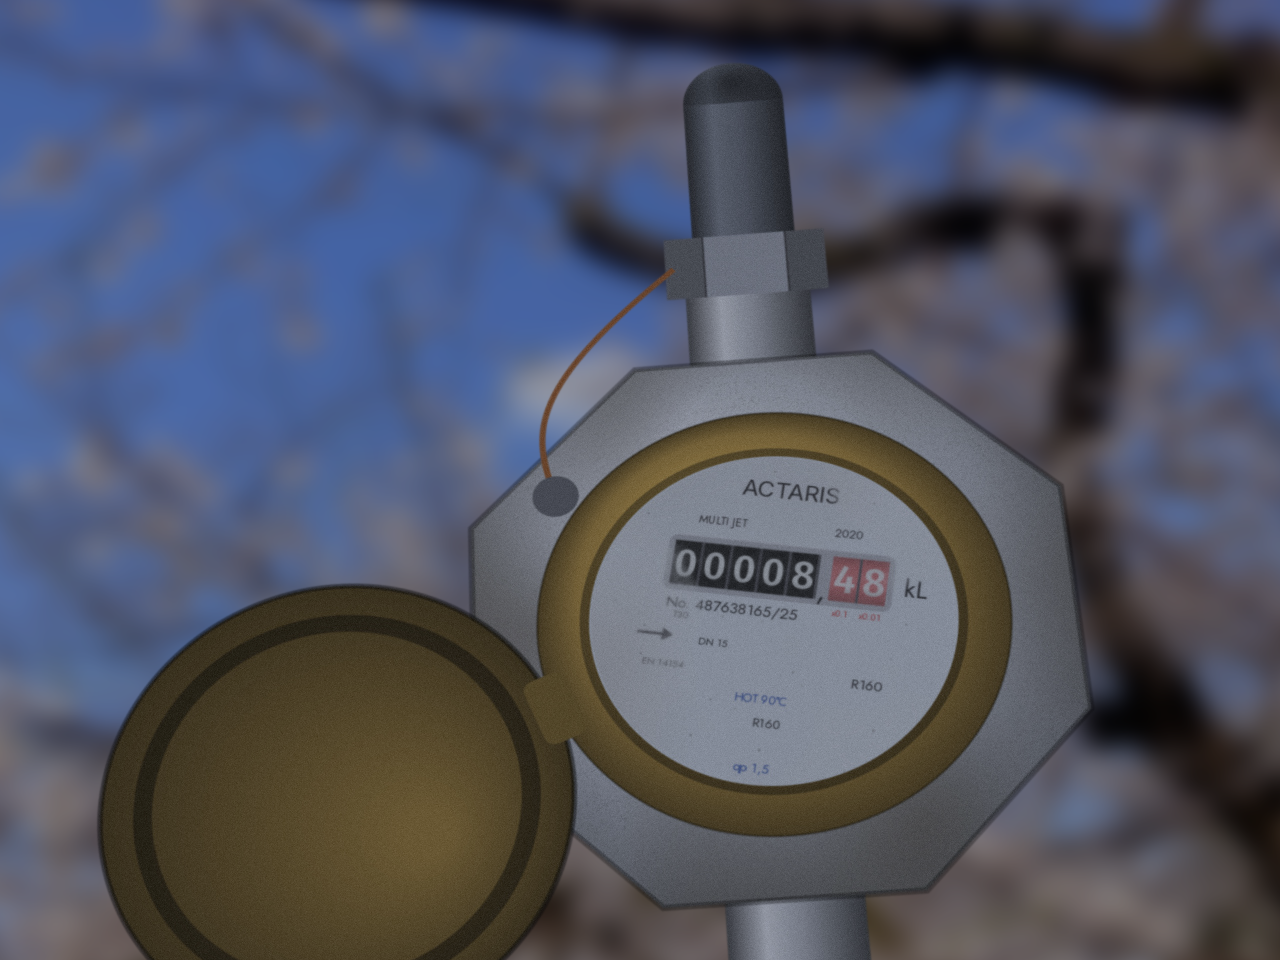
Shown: 8.48 kL
